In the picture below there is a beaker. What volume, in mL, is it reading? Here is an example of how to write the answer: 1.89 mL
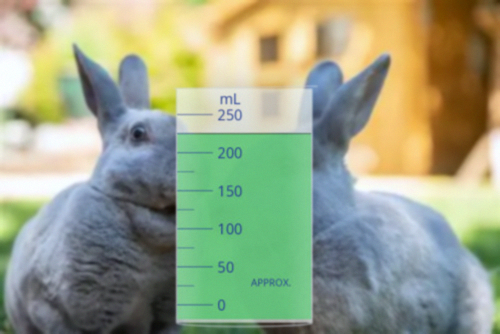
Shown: 225 mL
